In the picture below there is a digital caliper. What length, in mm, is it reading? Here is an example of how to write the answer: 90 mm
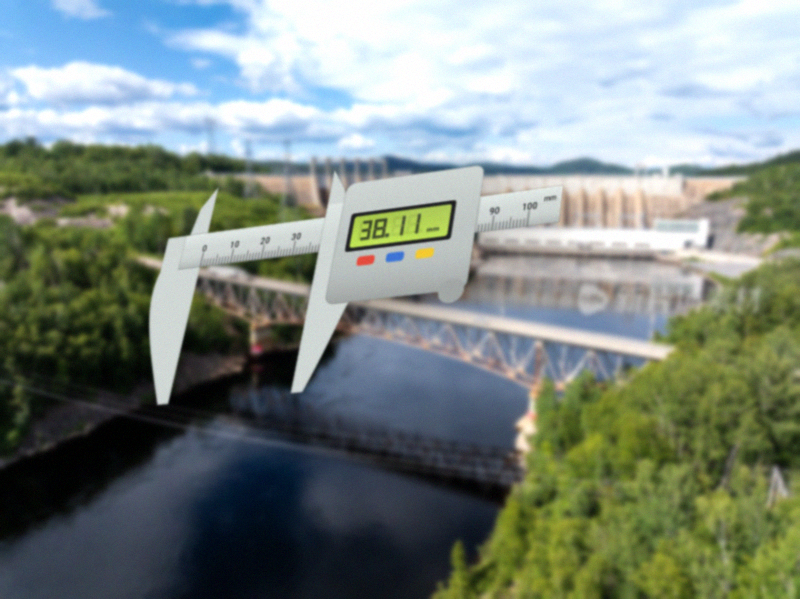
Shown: 38.11 mm
